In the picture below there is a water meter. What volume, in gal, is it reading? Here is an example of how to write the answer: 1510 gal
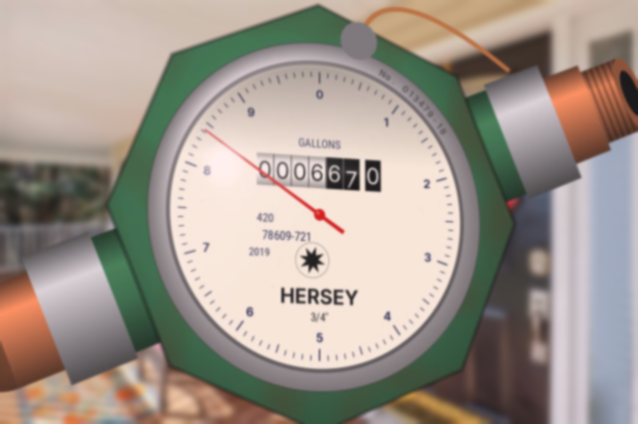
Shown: 6668.4 gal
